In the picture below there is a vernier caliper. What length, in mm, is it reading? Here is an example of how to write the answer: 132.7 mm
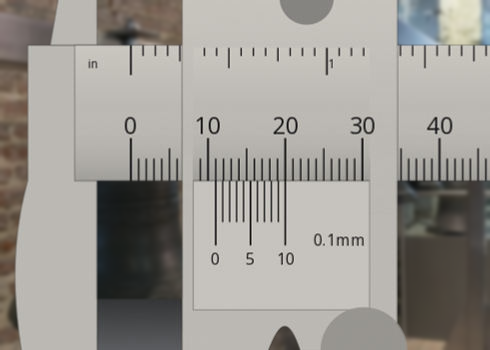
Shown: 11.0 mm
